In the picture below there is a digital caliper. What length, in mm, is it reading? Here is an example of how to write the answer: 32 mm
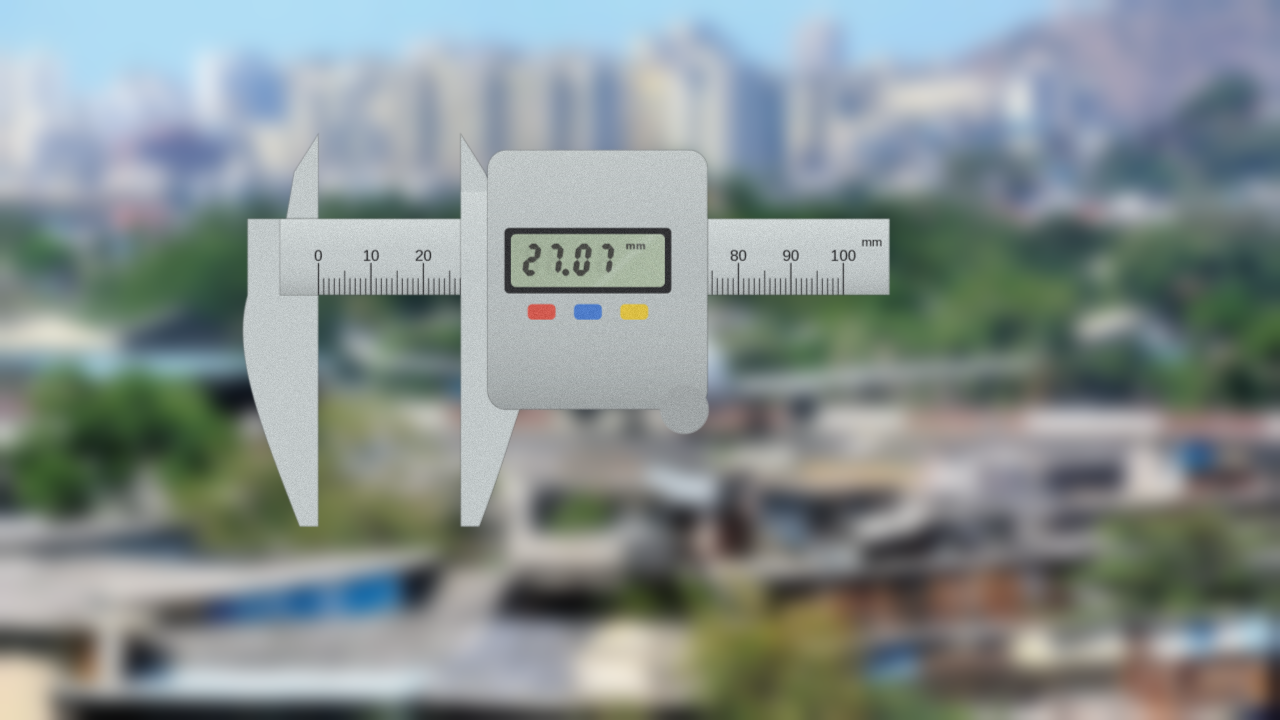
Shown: 27.07 mm
